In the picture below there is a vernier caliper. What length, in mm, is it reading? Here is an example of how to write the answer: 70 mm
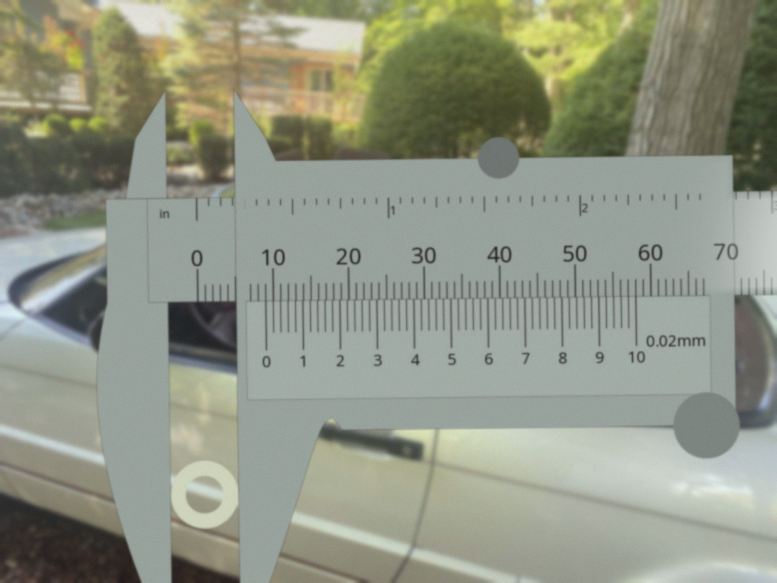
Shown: 9.0 mm
